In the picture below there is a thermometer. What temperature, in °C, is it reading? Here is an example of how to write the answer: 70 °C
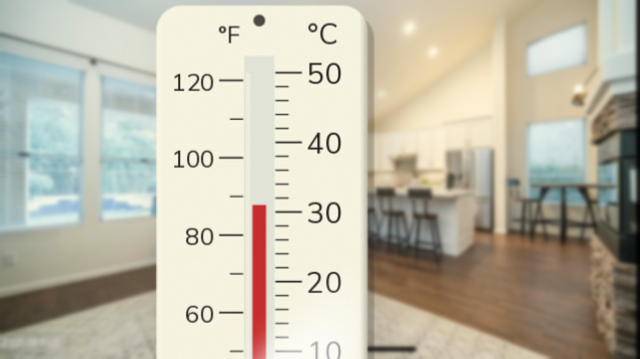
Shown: 31 °C
